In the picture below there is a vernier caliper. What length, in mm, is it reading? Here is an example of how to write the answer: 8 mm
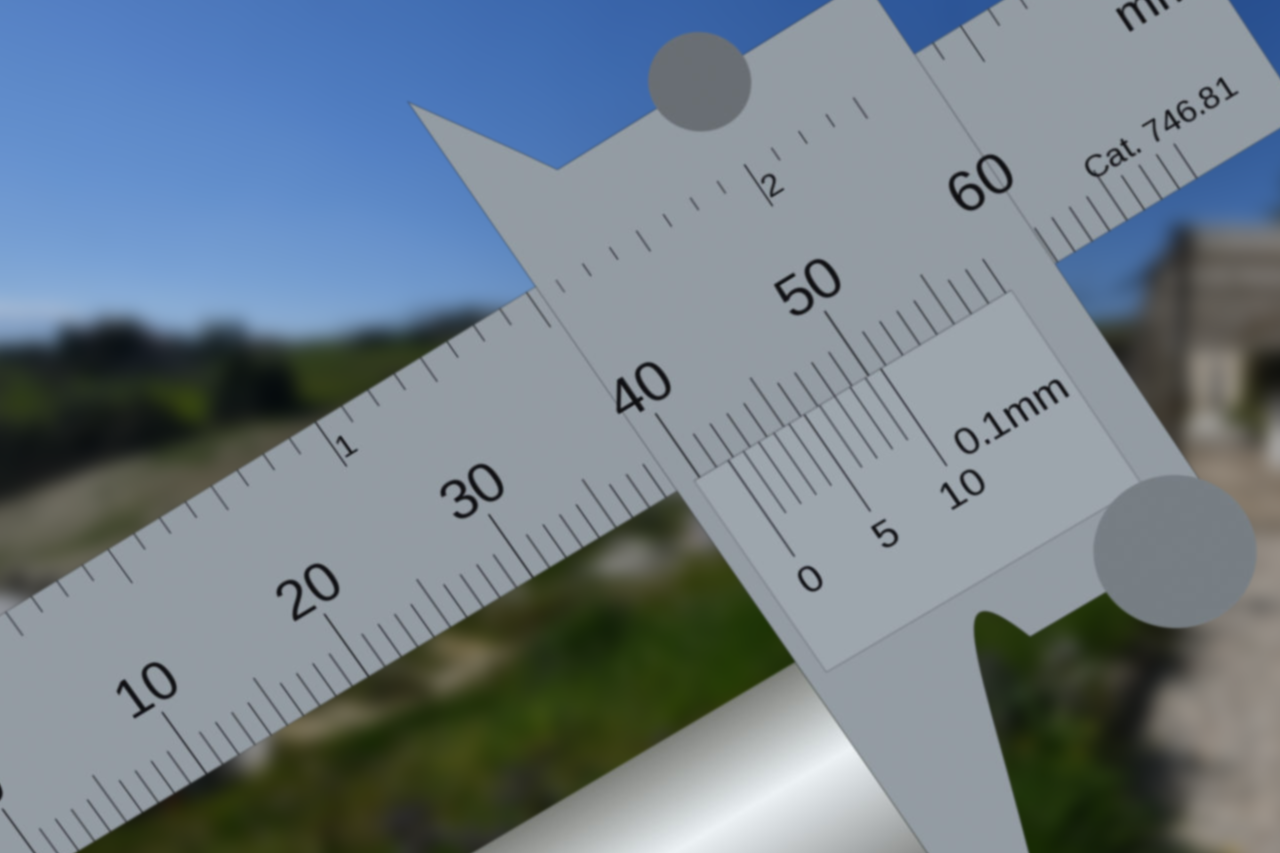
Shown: 41.7 mm
